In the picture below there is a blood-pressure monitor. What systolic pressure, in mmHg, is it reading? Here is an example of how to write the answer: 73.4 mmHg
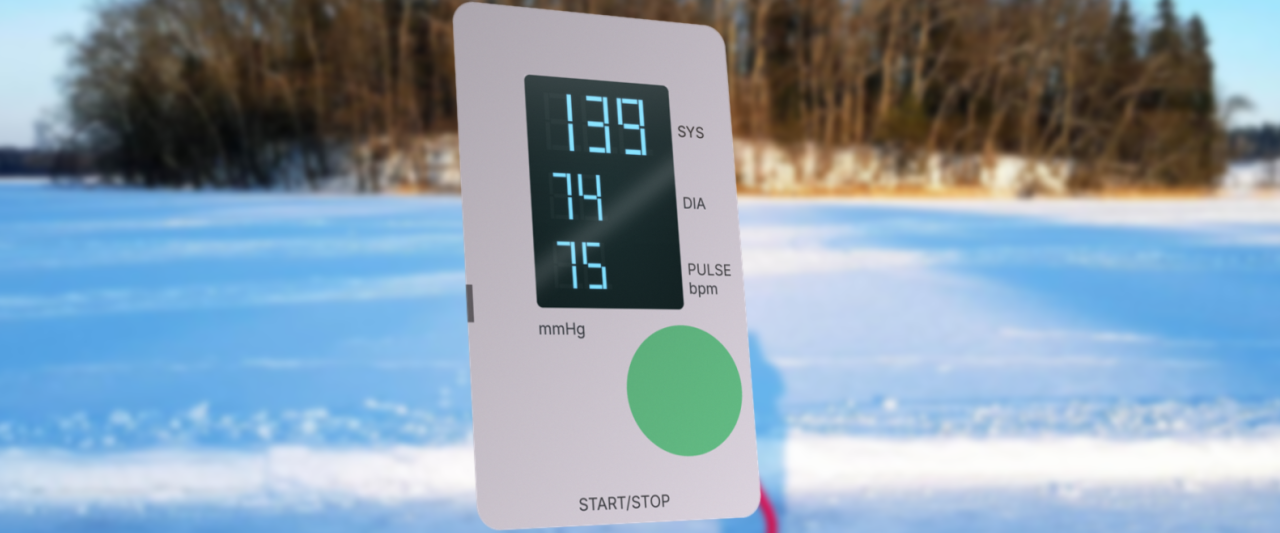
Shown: 139 mmHg
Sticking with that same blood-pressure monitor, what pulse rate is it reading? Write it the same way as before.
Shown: 75 bpm
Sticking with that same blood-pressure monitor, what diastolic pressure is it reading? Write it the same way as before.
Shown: 74 mmHg
